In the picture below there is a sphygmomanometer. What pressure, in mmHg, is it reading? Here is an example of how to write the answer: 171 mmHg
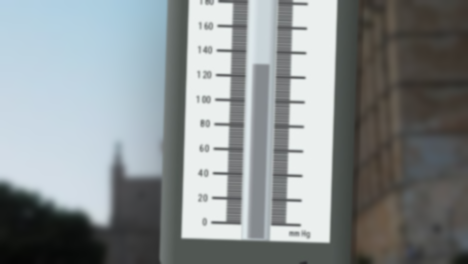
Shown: 130 mmHg
